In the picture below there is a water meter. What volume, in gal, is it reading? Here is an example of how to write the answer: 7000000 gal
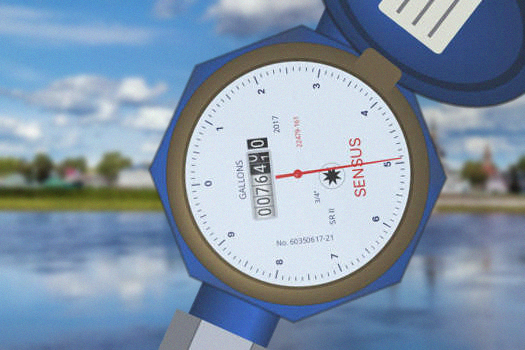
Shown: 76404.9 gal
